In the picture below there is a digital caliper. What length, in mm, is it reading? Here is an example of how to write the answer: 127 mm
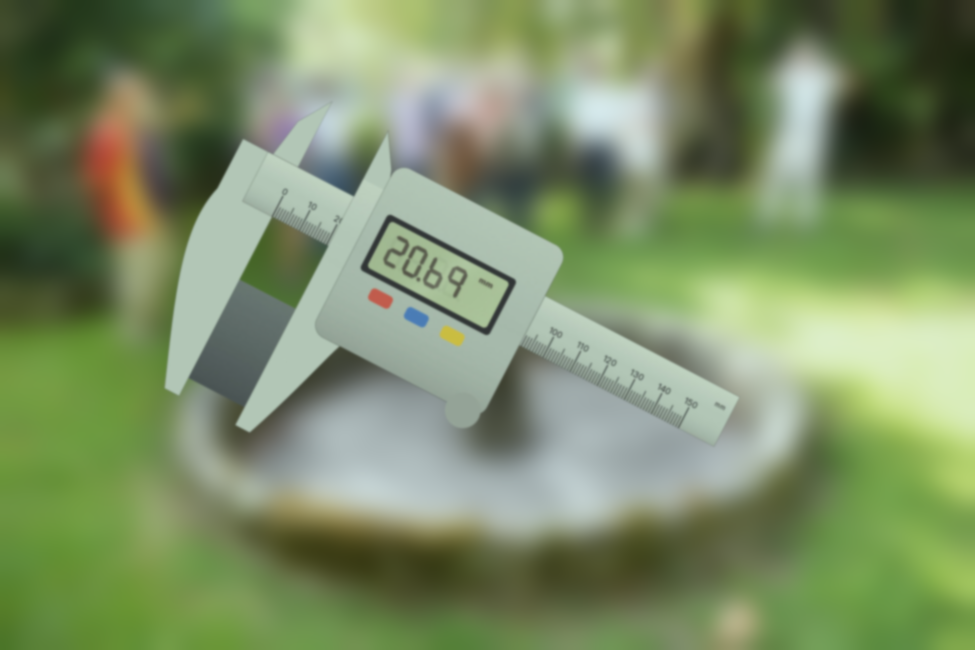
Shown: 20.69 mm
